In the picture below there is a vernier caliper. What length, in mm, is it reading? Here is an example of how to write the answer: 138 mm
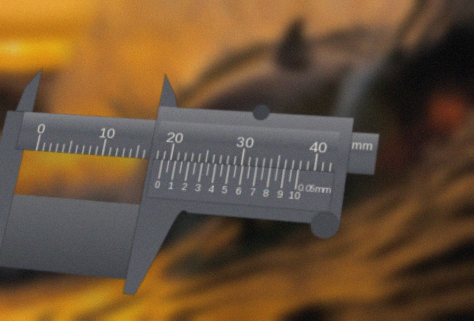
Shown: 18.8 mm
